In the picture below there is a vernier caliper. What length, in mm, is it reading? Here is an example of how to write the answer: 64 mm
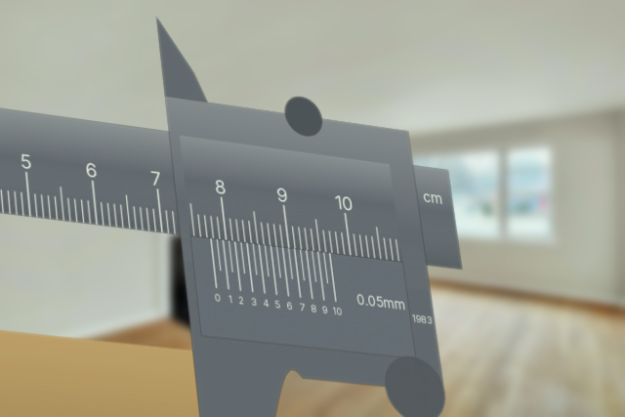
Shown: 77.6 mm
